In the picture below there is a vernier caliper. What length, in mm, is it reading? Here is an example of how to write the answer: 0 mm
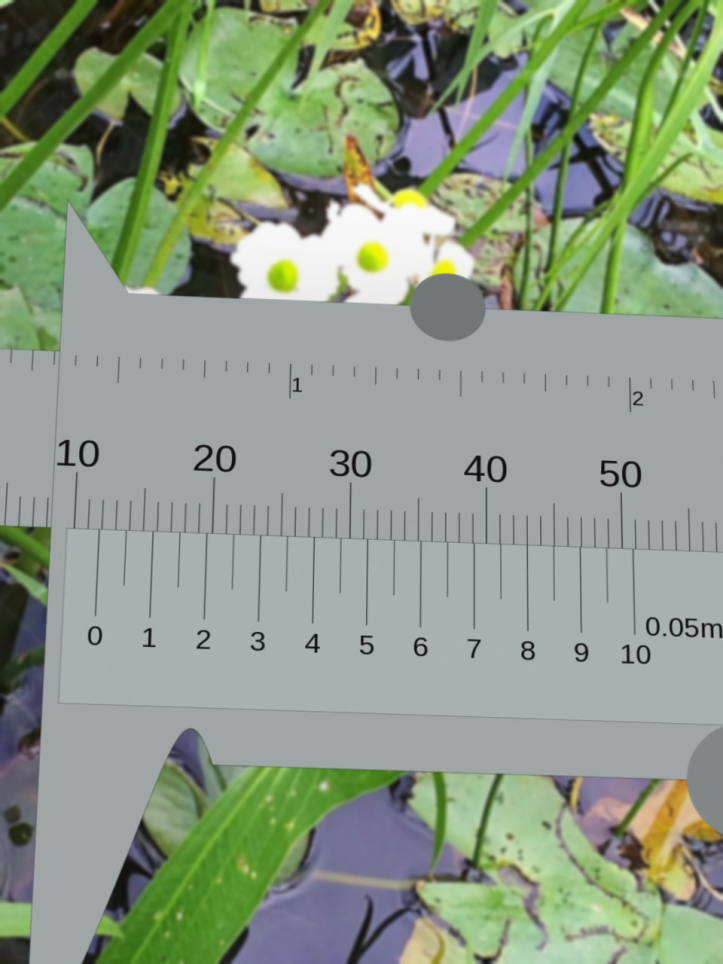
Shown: 11.8 mm
